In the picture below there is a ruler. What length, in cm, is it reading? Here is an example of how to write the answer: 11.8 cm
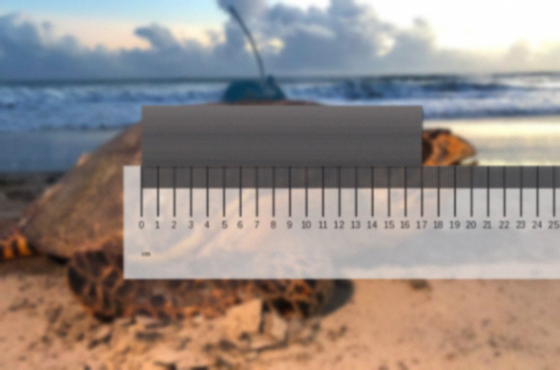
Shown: 17 cm
